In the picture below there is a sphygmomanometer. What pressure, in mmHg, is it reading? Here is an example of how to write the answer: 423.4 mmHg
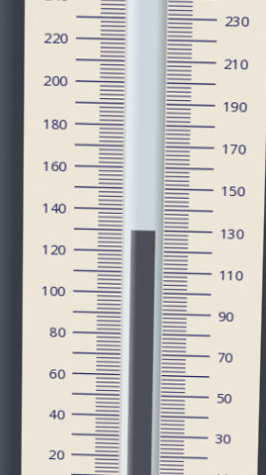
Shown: 130 mmHg
